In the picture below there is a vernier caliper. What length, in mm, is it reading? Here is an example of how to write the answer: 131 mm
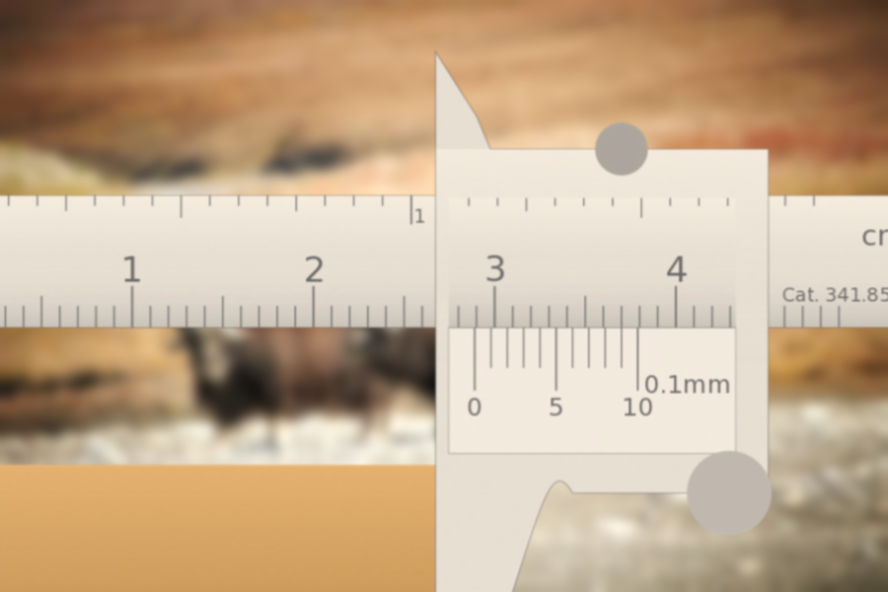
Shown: 28.9 mm
